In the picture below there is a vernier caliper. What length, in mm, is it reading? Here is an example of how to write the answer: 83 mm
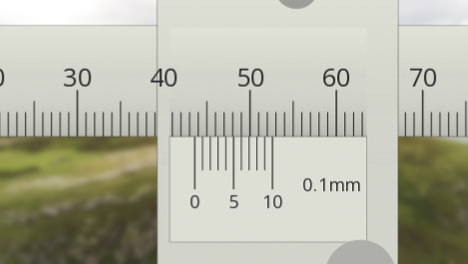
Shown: 43.6 mm
